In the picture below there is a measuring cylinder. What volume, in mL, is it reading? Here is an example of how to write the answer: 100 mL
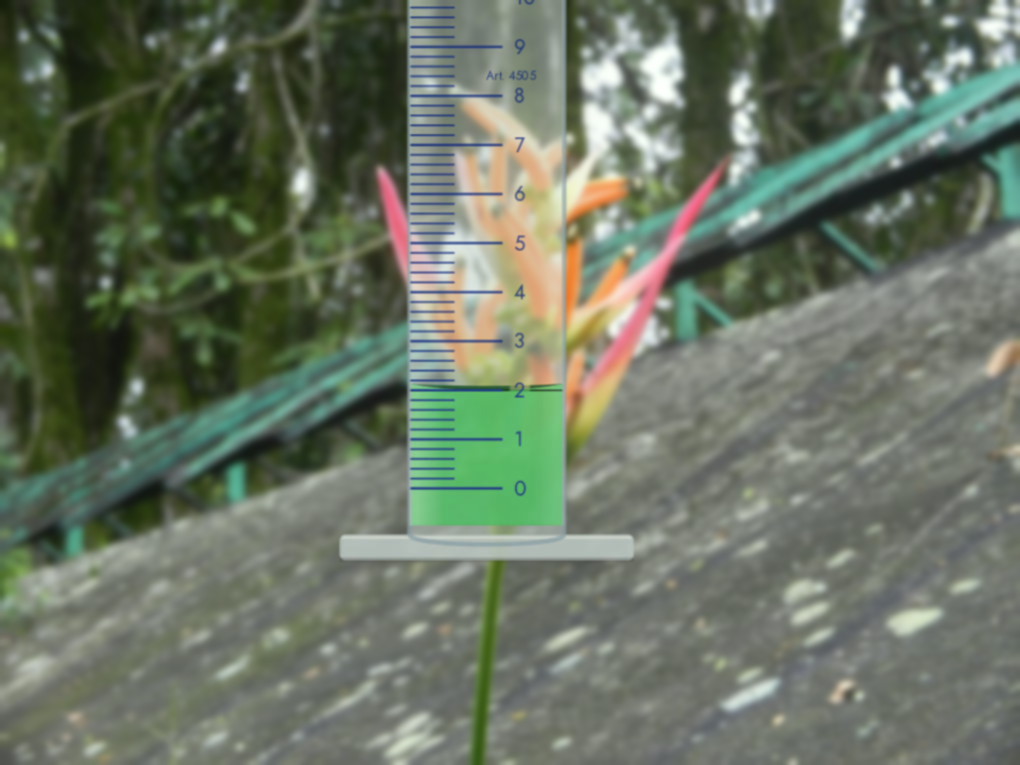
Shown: 2 mL
